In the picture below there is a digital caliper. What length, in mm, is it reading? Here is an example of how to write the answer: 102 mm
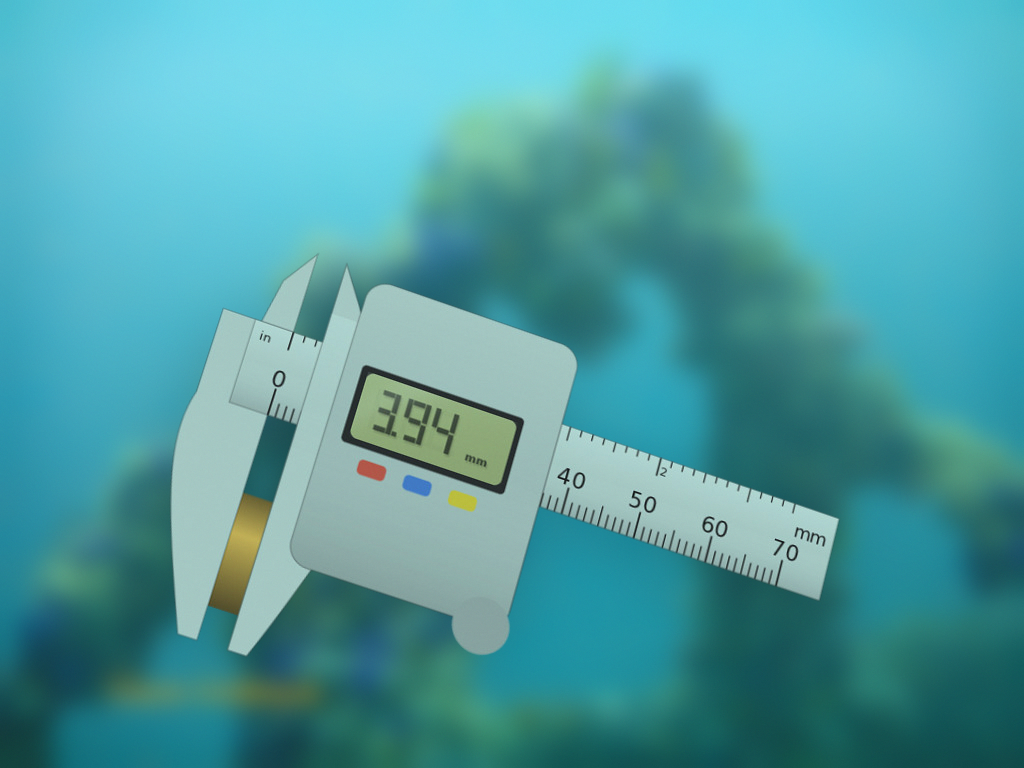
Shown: 3.94 mm
